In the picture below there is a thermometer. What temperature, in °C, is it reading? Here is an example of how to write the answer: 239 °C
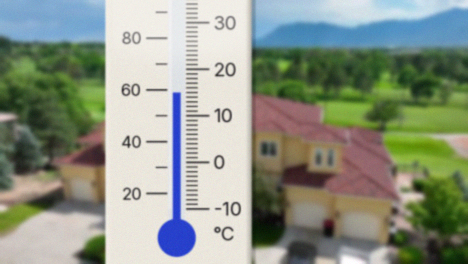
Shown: 15 °C
